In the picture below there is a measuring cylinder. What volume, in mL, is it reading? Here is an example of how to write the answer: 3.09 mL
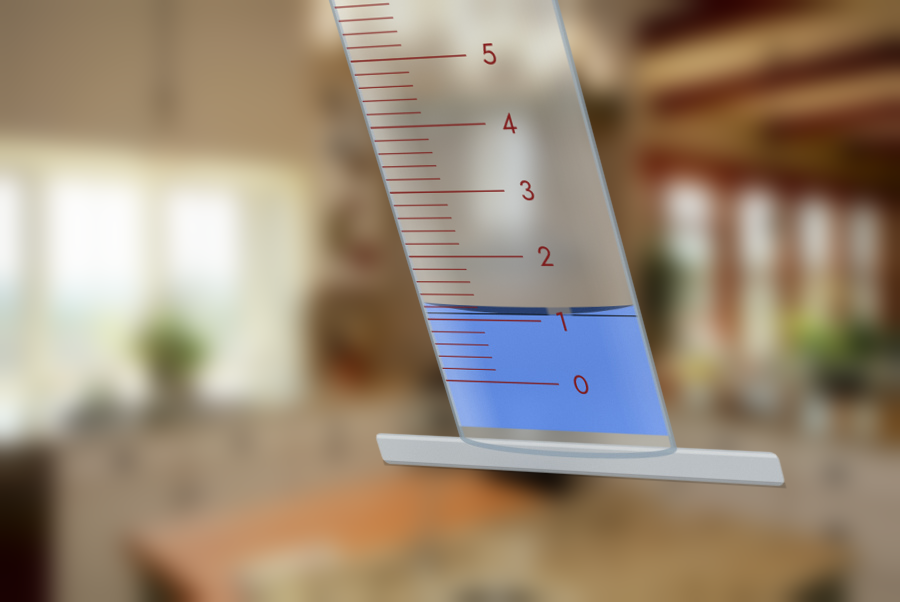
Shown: 1.1 mL
